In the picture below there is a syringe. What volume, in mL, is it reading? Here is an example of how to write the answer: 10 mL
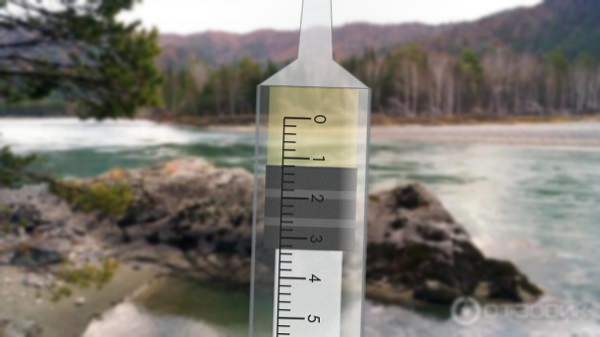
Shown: 1.2 mL
